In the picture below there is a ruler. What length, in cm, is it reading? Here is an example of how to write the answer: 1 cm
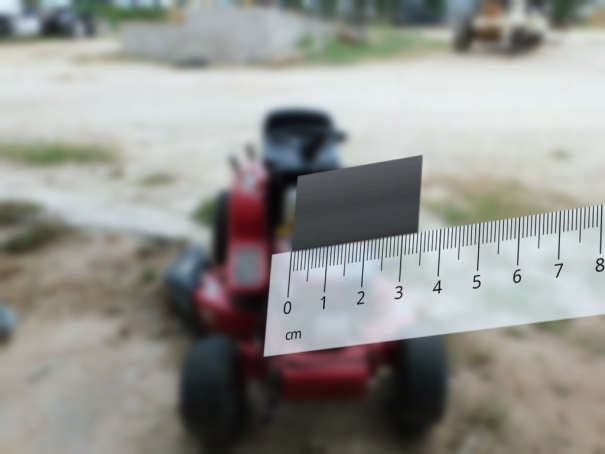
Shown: 3.4 cm
